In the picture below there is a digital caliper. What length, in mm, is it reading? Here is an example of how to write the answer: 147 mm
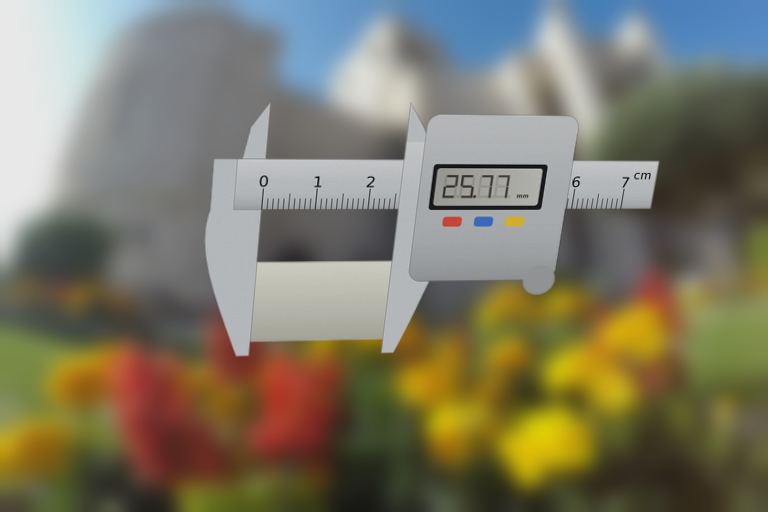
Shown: 25.77 mm
